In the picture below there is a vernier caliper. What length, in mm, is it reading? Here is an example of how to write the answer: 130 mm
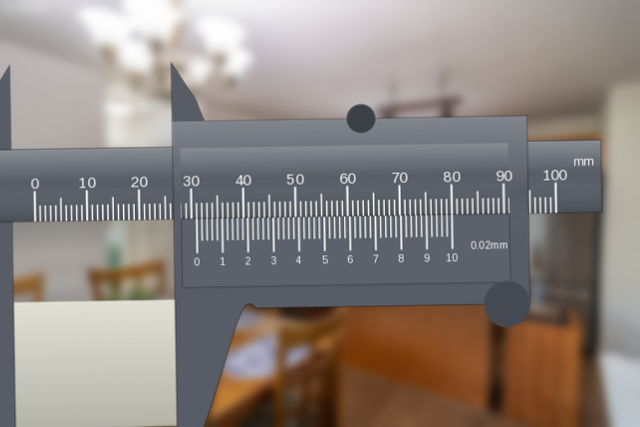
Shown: 31.0 mm
